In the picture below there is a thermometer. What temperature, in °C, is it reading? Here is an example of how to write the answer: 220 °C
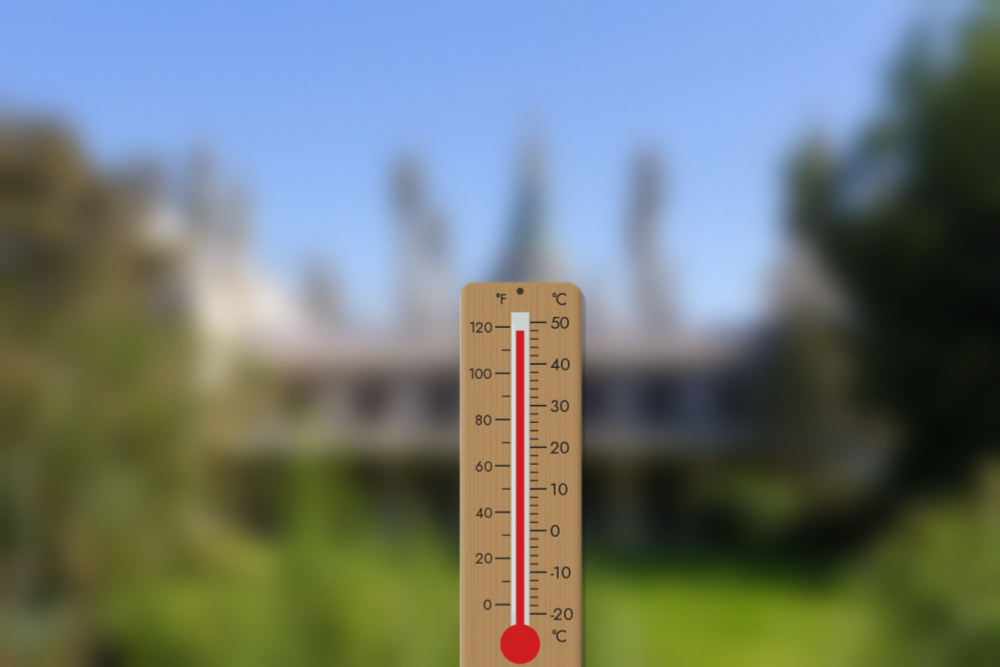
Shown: 48 °C
